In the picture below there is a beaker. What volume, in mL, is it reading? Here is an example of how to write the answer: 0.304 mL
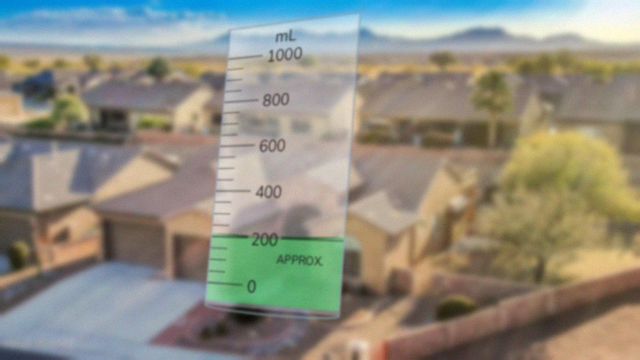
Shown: 200 mL
